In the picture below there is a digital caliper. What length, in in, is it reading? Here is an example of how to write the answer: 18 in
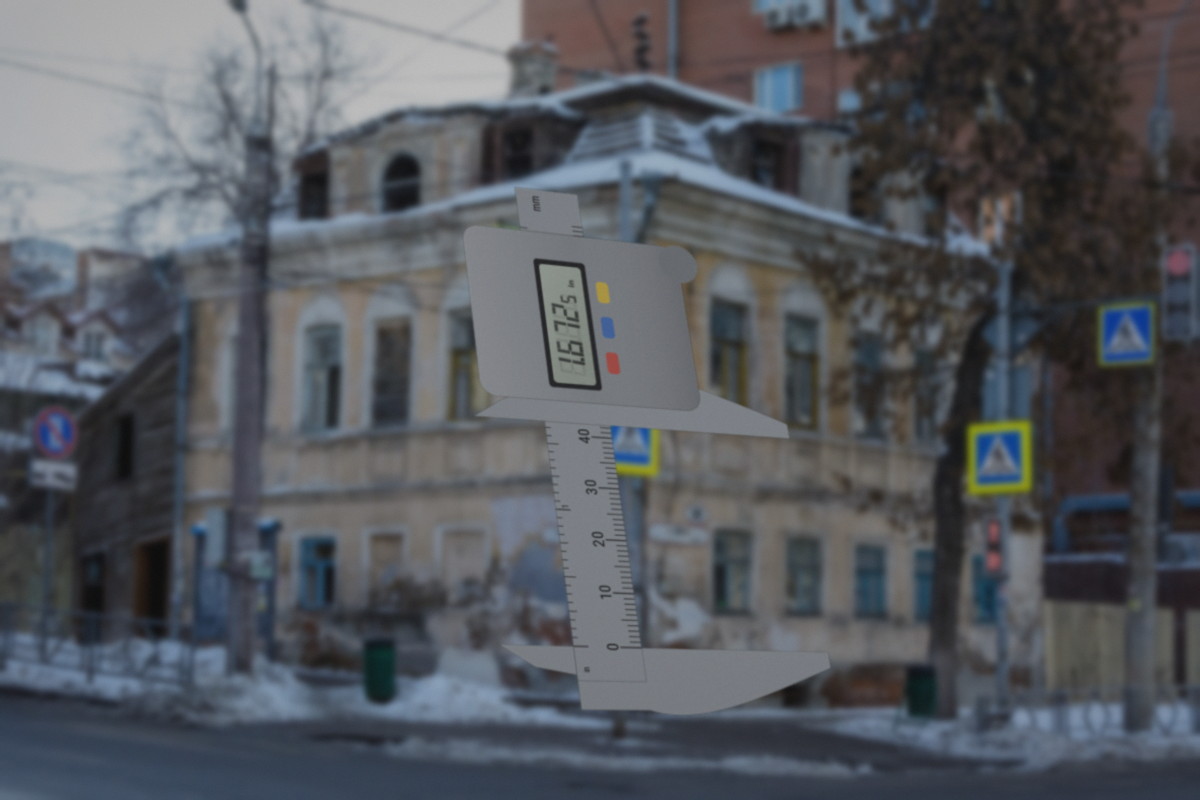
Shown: 1.6725 in
